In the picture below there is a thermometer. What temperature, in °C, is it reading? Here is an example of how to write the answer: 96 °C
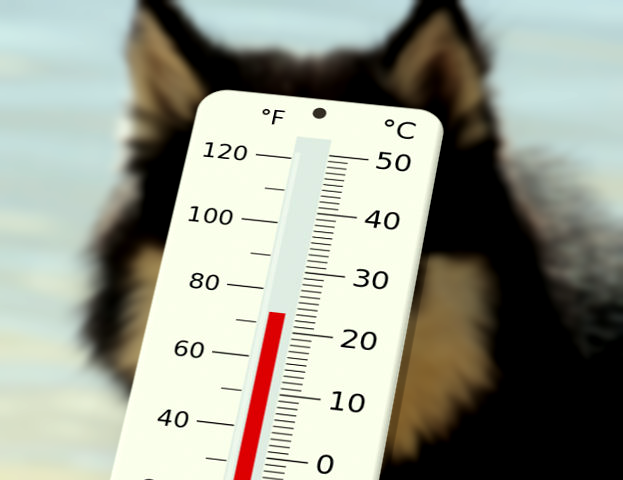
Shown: 23 °C
